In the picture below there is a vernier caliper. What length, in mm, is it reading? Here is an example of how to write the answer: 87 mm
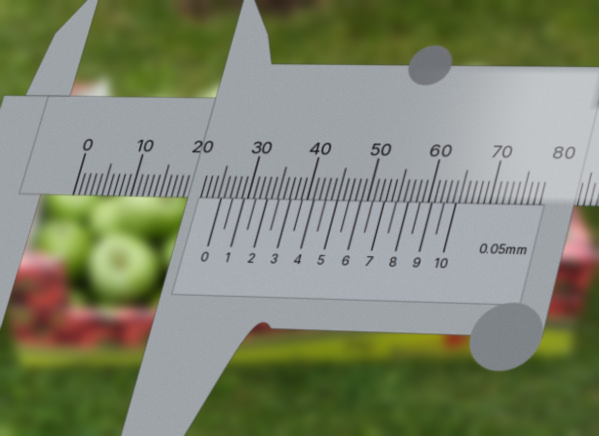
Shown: 25.5 mm
